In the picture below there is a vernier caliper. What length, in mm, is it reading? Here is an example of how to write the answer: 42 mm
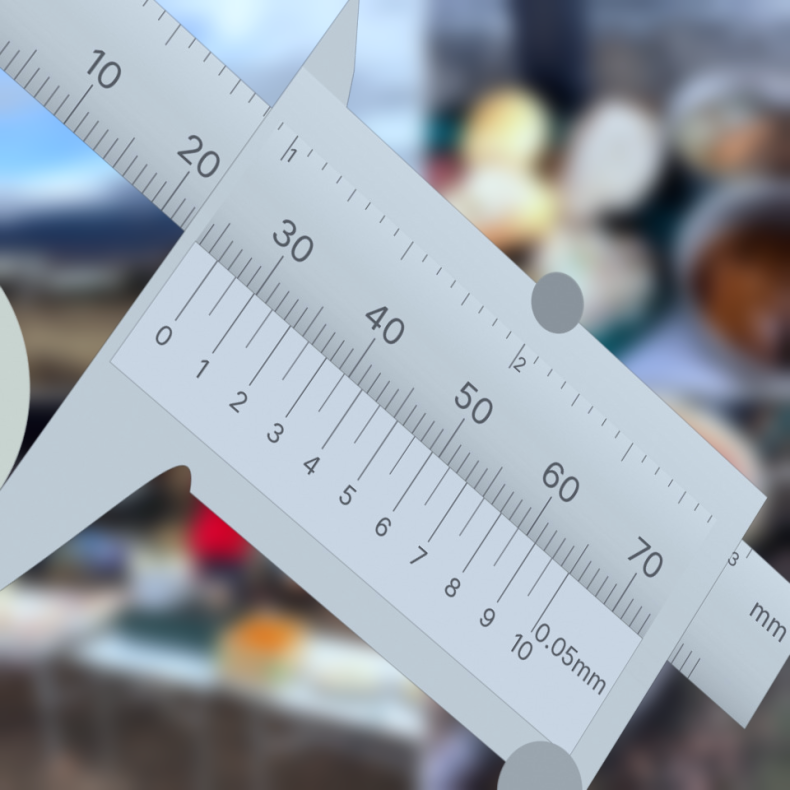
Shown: 25.9 mm
